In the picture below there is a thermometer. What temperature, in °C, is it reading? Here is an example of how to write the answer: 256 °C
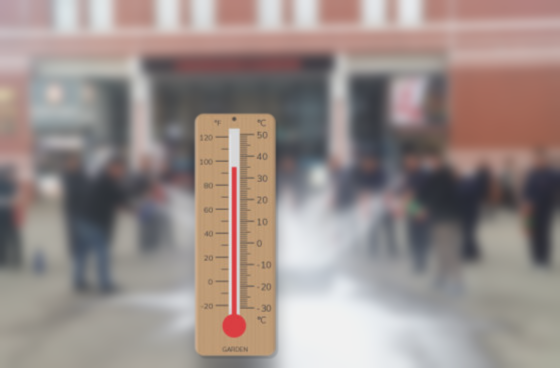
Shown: 35 °C
